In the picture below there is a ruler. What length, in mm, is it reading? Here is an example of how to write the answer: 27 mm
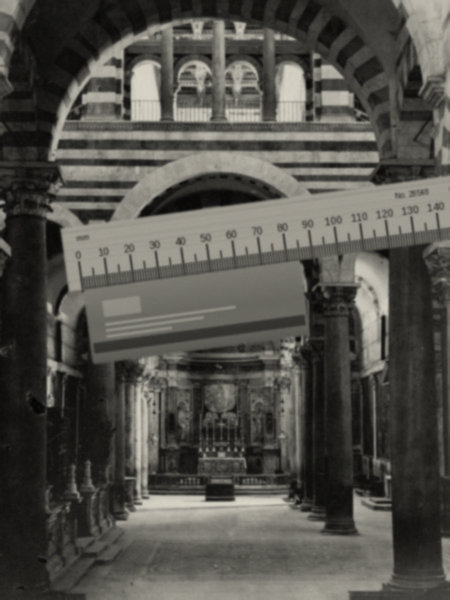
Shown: 85 mm
